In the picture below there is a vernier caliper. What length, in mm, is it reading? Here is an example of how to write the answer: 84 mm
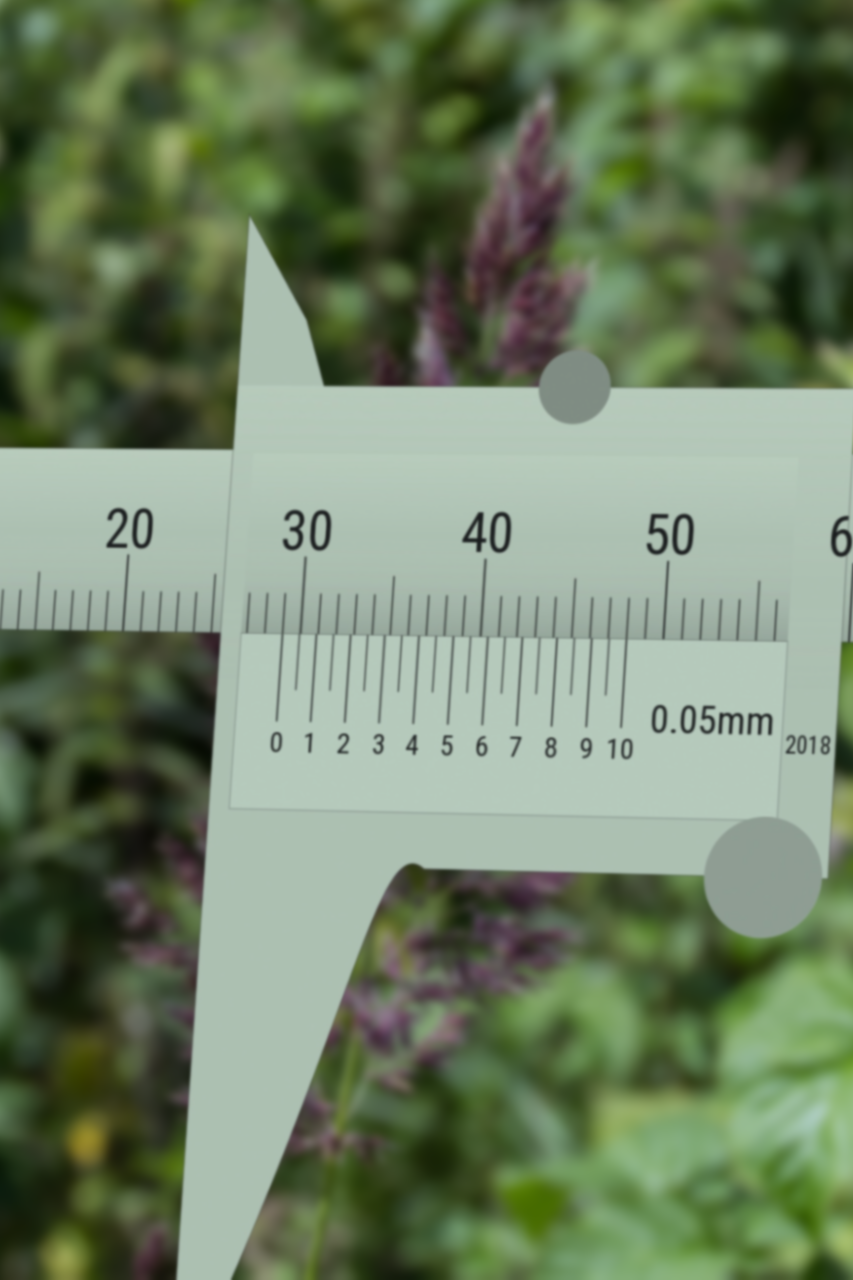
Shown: 29.0 mm
